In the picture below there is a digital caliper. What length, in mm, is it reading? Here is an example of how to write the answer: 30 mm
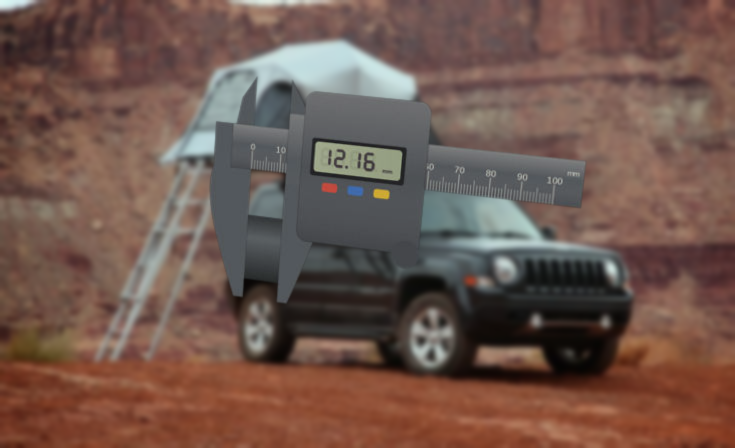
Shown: 12.16 mm
